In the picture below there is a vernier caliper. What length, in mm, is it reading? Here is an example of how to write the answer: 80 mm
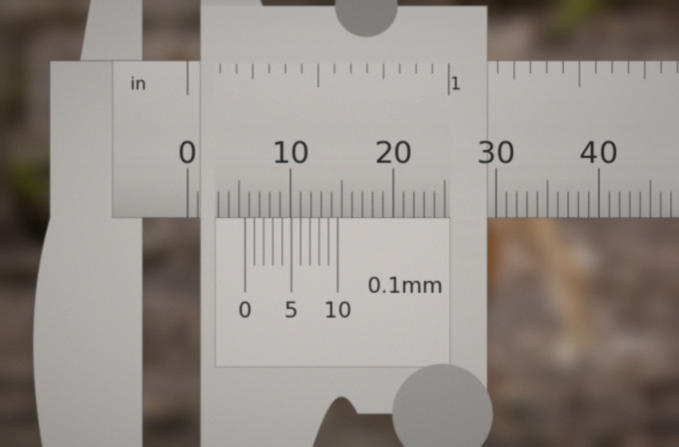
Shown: 5.6 mm
